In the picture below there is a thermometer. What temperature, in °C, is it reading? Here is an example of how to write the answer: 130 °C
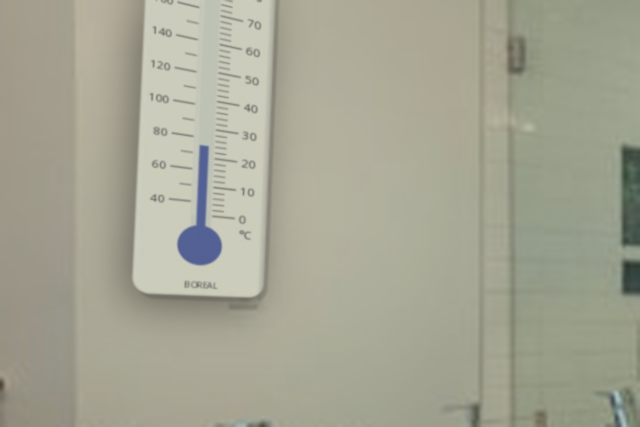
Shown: 24 °C
